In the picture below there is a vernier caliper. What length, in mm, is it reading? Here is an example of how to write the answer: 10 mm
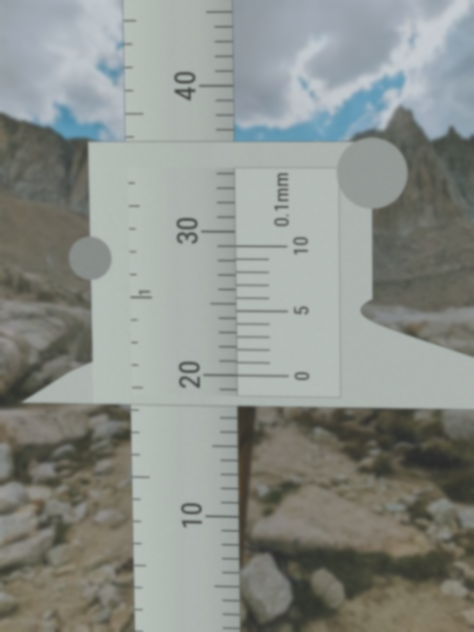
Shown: 20.0 mm
